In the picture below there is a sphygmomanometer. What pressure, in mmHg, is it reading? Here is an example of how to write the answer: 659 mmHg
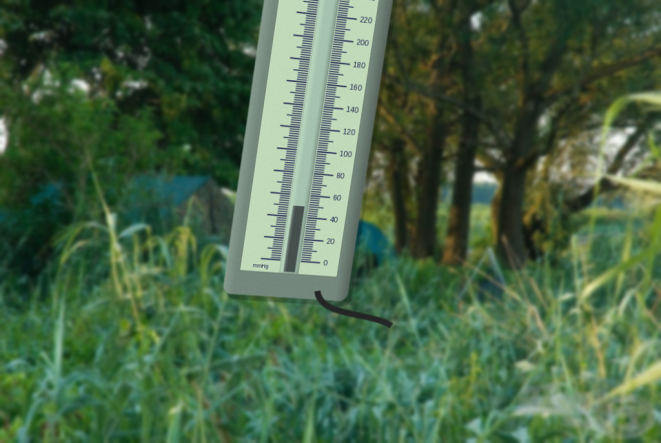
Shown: 50 mmHg
